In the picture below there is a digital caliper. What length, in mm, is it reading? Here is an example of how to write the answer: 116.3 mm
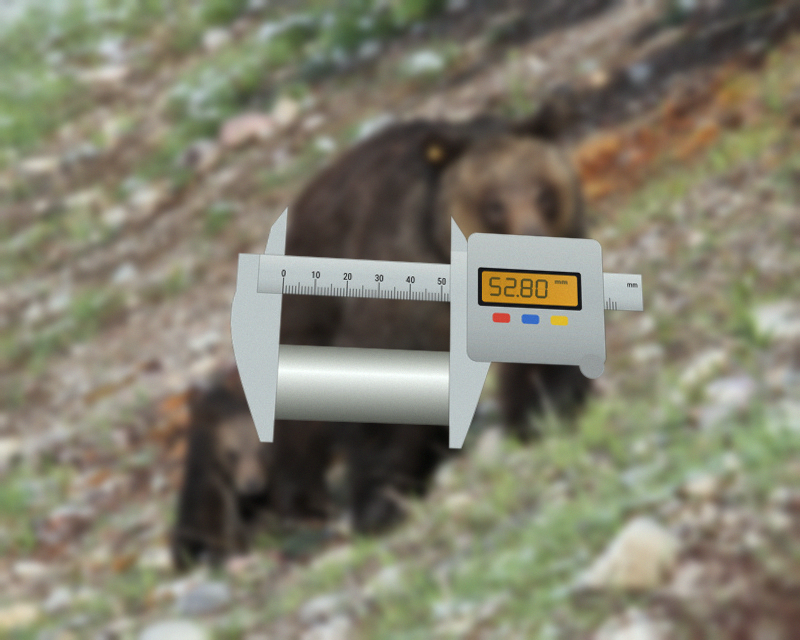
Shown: 52.80 mm
